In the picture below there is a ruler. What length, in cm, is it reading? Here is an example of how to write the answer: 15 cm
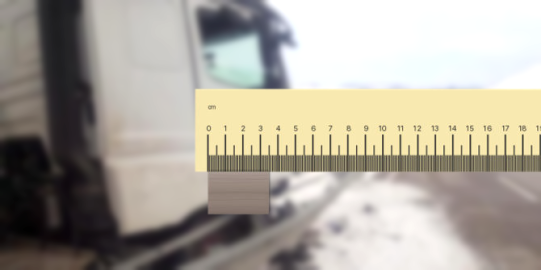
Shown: 3.5 cm
